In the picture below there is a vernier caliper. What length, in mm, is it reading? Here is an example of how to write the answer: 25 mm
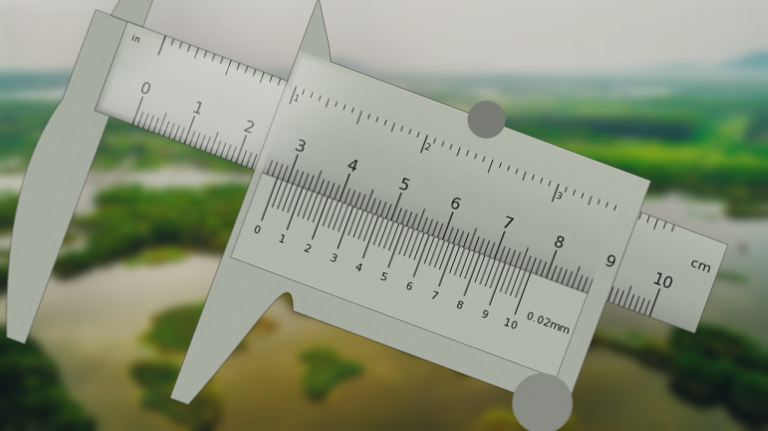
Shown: 28.0 mm
